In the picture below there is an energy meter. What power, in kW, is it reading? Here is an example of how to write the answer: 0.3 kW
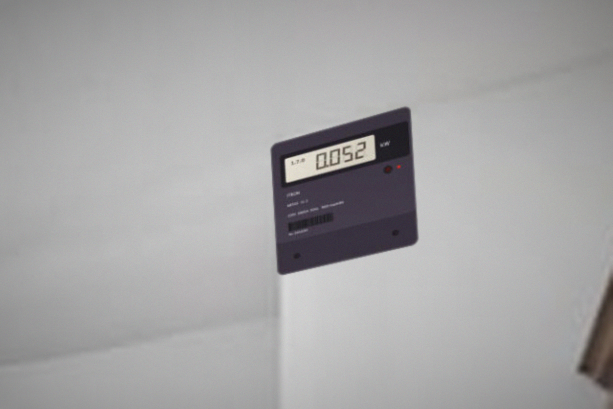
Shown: 0.052 kW
